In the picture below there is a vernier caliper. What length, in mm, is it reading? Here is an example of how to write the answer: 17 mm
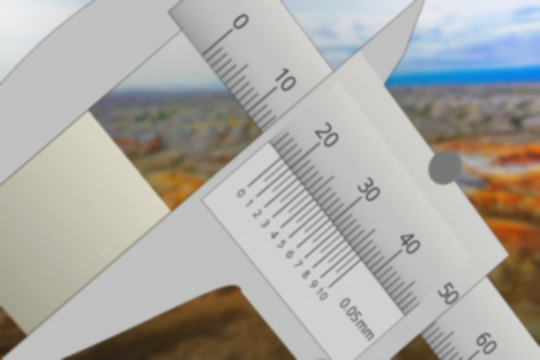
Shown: 18.0 mm
